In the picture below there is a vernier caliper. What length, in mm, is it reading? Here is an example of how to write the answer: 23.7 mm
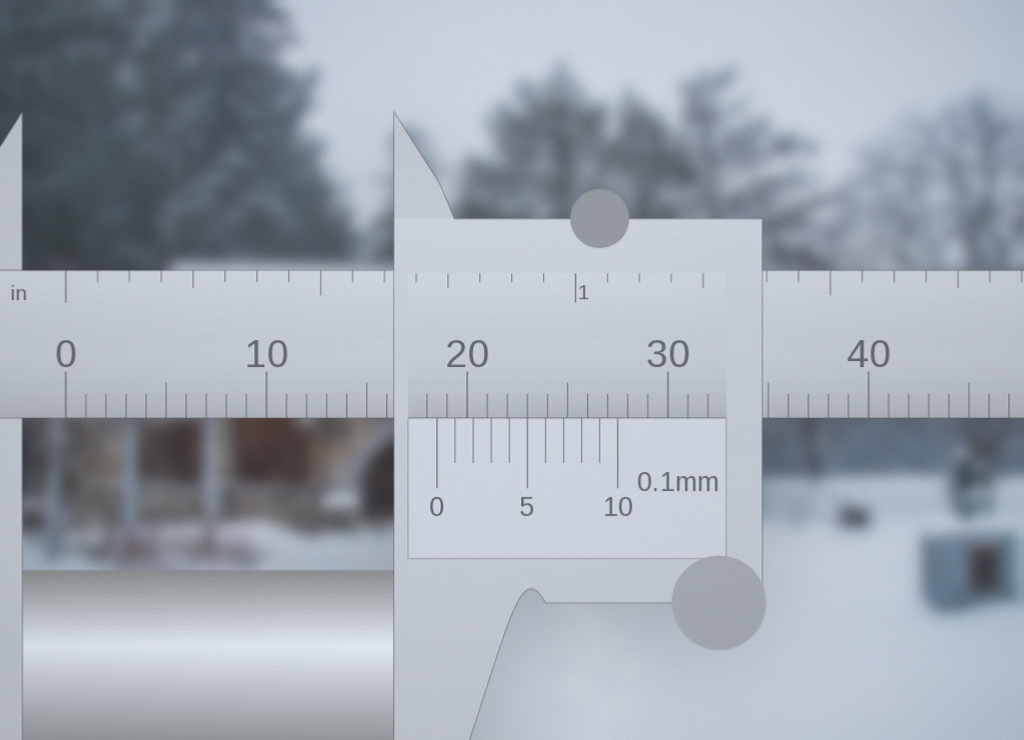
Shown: 18.5 mm
